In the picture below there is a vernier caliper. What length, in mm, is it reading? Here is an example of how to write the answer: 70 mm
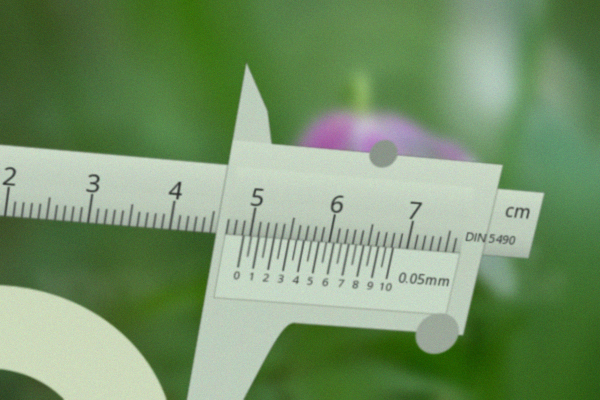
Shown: 49.2 mm
